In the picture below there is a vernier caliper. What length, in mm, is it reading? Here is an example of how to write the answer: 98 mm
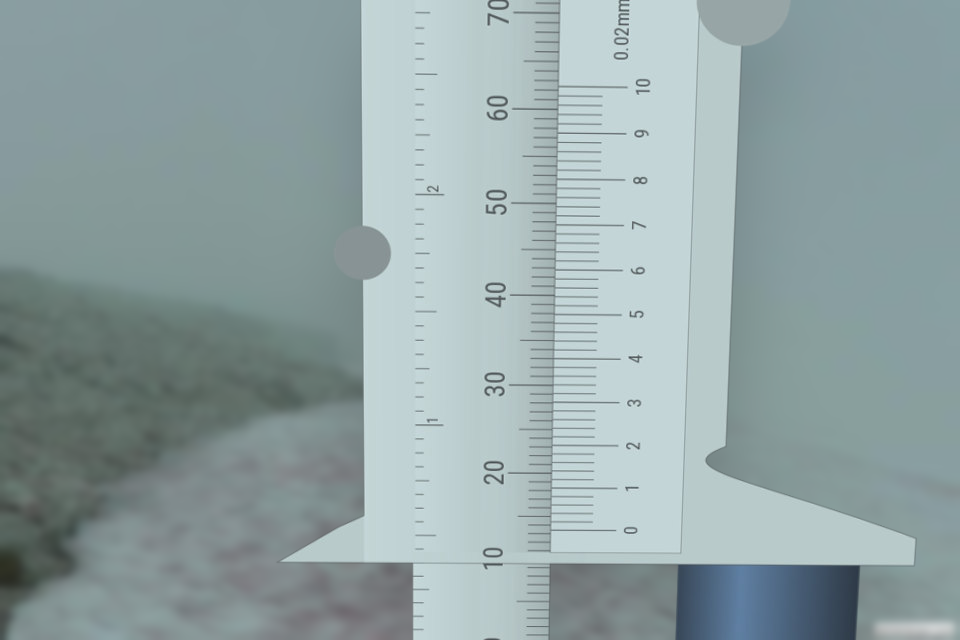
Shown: 13.4 mm
